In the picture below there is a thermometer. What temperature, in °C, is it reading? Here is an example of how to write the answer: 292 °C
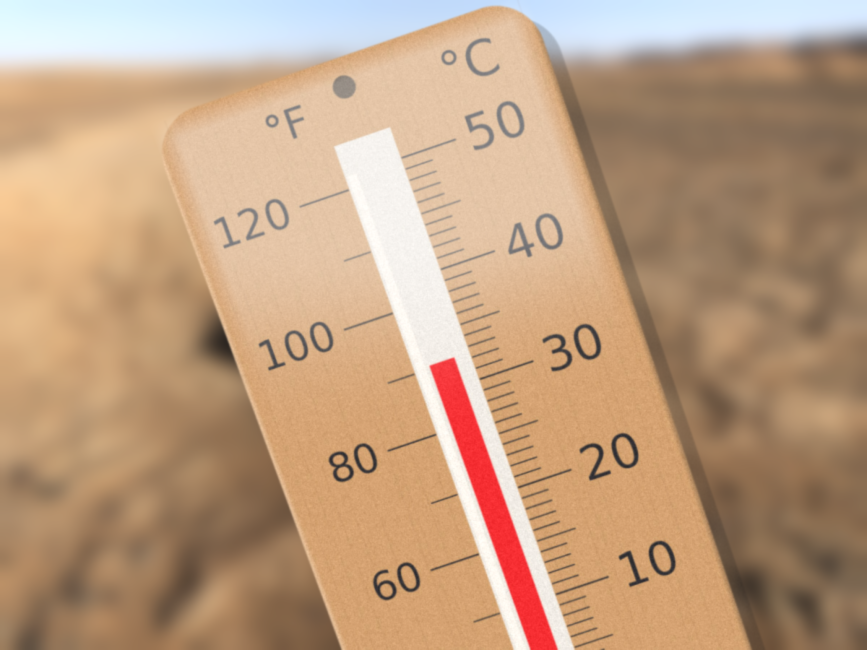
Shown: 32.5 °C
